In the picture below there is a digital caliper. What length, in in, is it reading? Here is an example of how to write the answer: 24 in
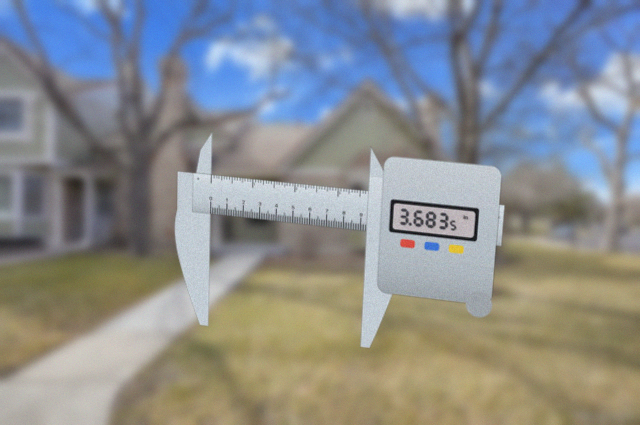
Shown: 3.6835 in
